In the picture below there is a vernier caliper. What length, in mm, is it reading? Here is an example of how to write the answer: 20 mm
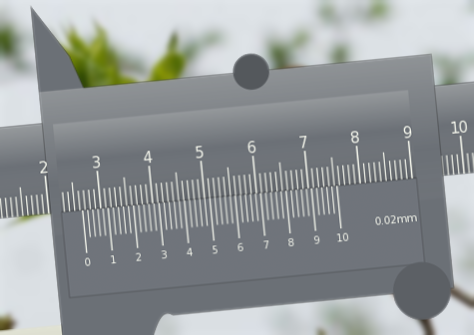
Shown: 26.5 mm
